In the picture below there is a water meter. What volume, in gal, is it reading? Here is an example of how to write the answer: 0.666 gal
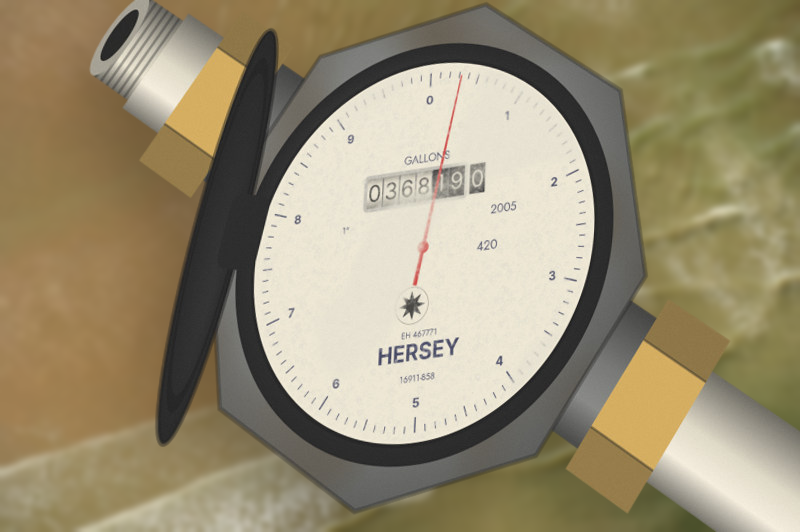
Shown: 368190.3 gal
